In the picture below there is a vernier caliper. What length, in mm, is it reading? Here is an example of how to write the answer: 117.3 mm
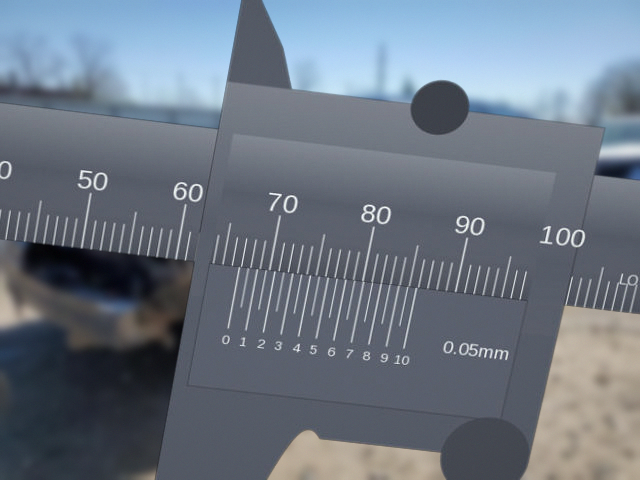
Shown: 66.8 mm
